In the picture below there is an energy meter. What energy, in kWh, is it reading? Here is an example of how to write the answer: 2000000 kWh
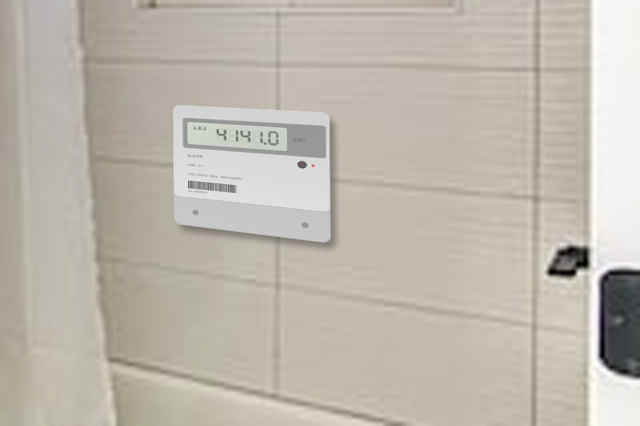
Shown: 4141.0 kWh
